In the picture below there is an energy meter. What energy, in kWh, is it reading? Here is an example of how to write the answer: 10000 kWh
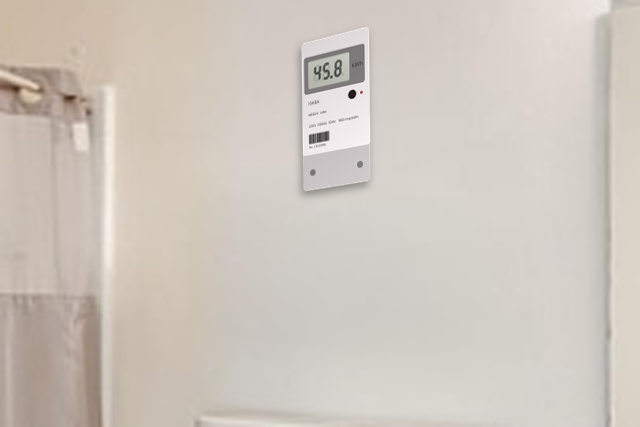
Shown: 45.8 kWh
